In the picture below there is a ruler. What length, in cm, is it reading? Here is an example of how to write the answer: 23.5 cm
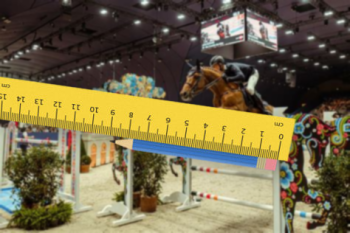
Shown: 9 cm
